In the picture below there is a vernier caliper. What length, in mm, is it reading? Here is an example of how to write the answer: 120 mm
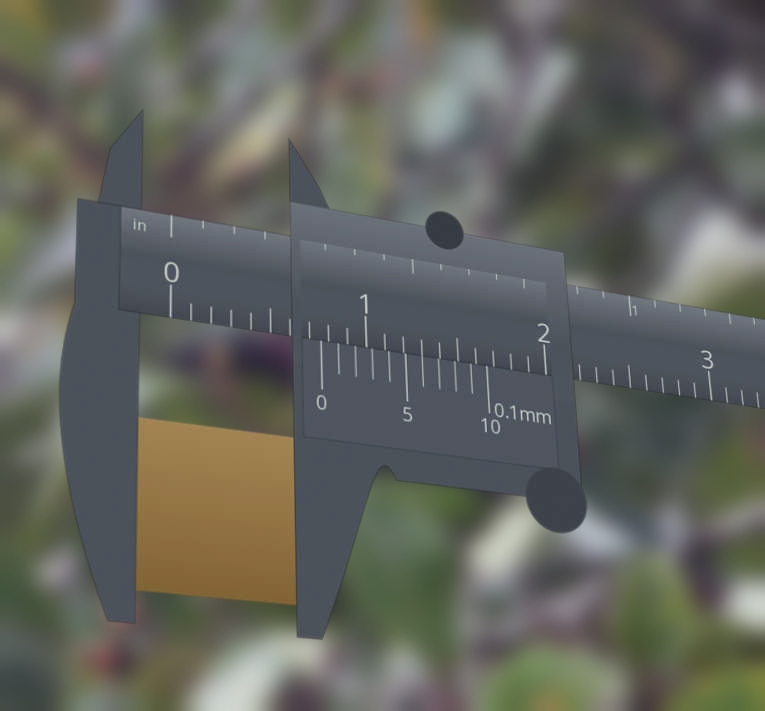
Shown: 7.6 mm
